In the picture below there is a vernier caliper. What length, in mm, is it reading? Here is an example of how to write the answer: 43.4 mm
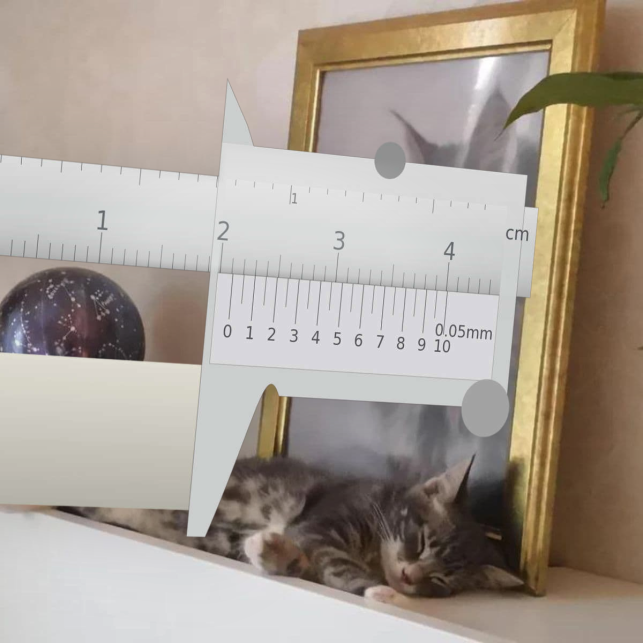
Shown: 21.1 mm
